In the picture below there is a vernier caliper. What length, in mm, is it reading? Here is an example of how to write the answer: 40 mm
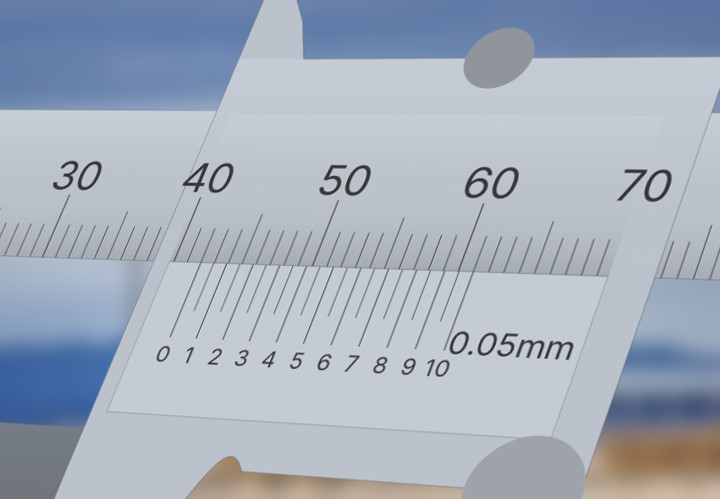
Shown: 42.0 mm
